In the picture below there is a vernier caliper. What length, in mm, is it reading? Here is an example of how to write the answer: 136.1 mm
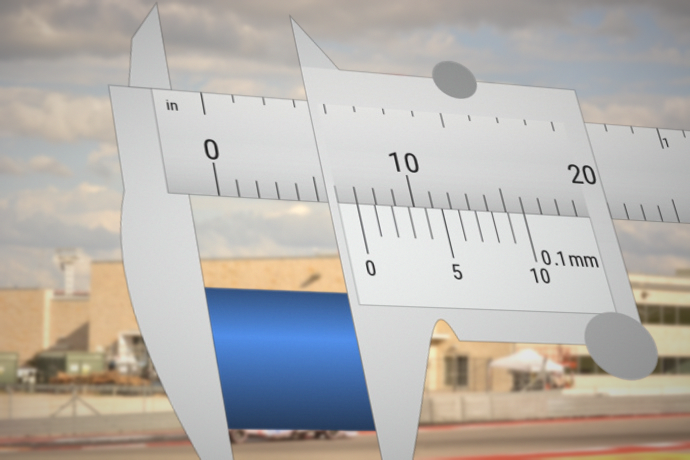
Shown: 7.0 mm
